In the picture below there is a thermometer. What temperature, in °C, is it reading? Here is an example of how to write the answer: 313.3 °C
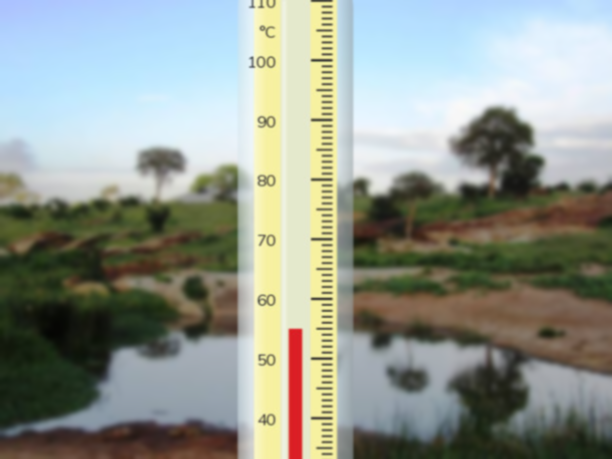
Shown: 55 °C
